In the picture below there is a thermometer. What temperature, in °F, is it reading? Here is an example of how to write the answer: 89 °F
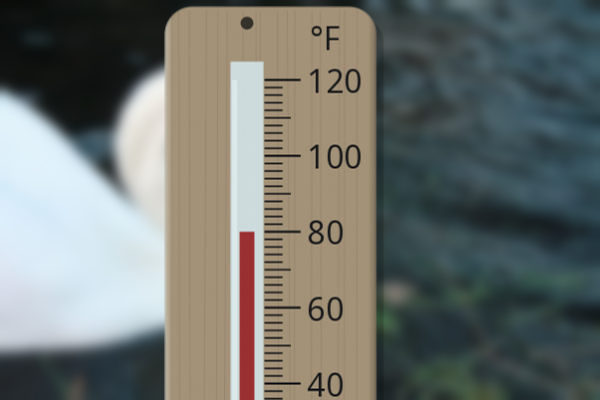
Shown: 80 °F
